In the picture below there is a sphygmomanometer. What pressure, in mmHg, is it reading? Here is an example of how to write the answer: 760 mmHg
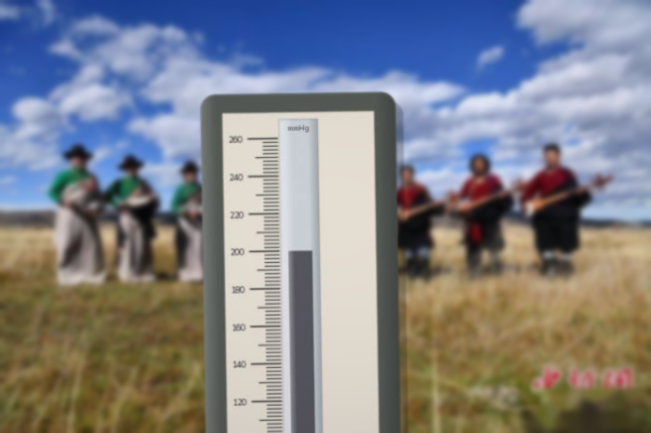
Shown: 200 mmHg
